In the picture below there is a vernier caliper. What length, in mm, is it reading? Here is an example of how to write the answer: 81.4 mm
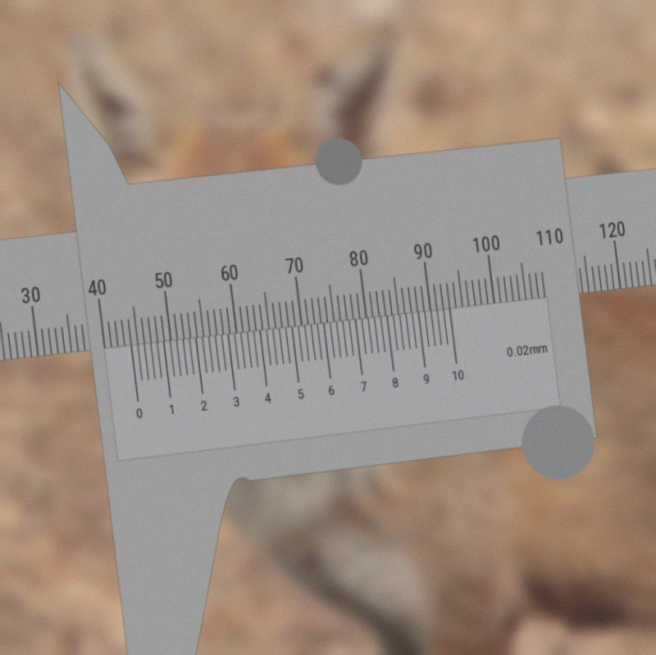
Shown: 44.0 mm
